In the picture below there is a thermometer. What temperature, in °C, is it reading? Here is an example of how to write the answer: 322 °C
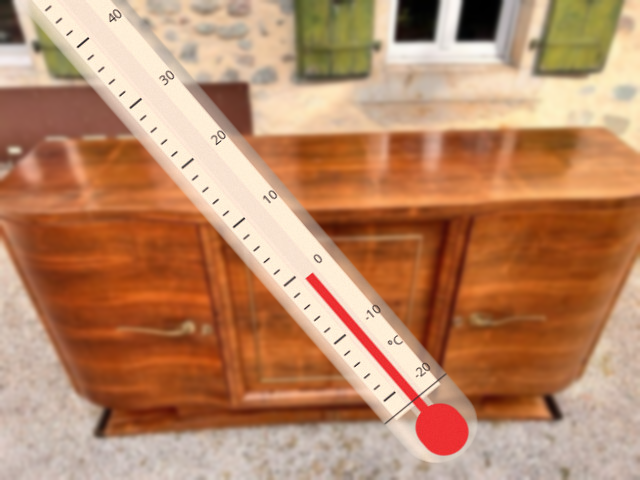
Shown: -1 °C
